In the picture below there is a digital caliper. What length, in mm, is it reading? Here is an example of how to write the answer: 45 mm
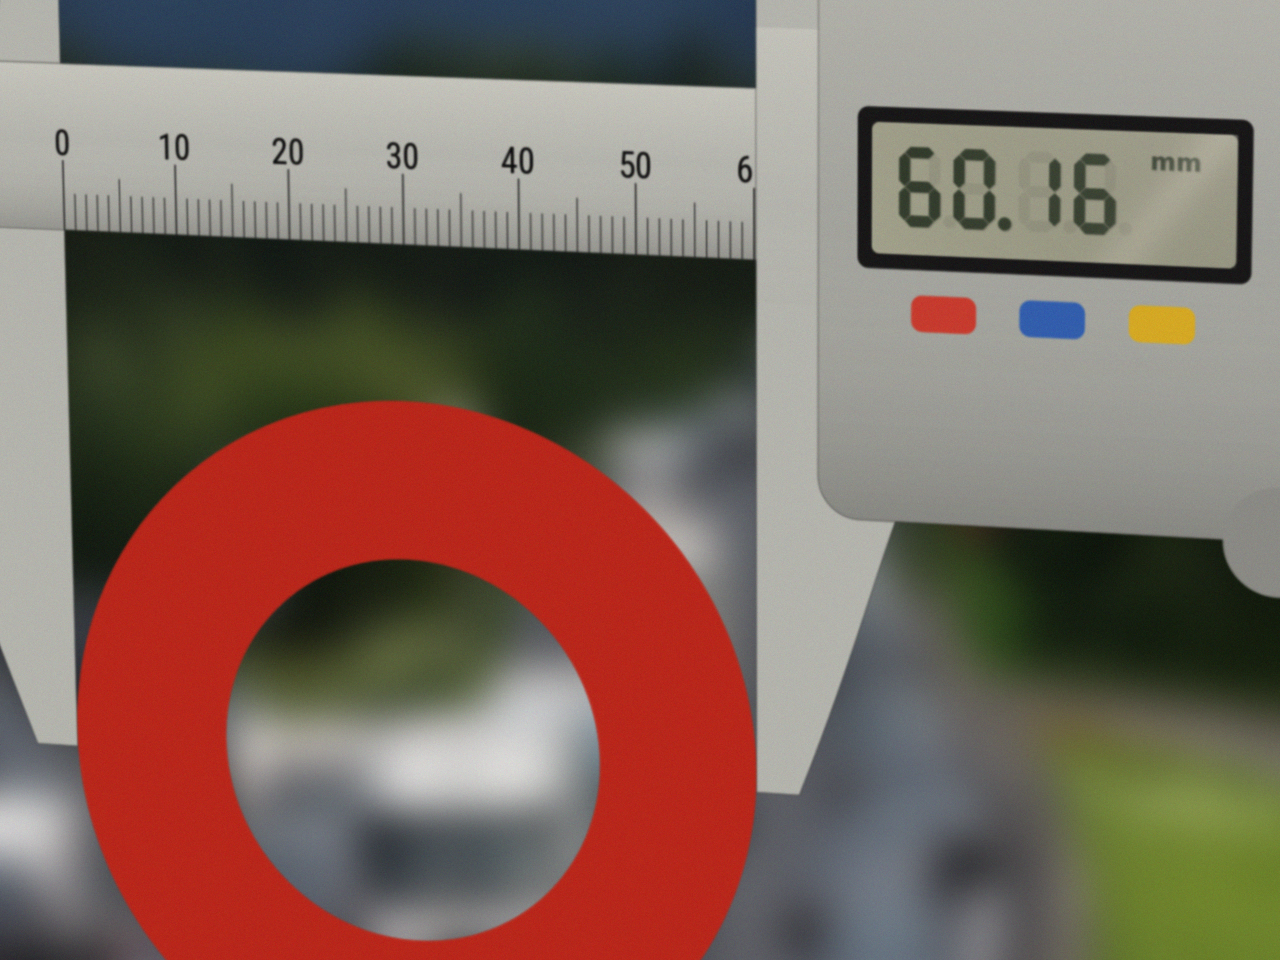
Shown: 60.16 mm
